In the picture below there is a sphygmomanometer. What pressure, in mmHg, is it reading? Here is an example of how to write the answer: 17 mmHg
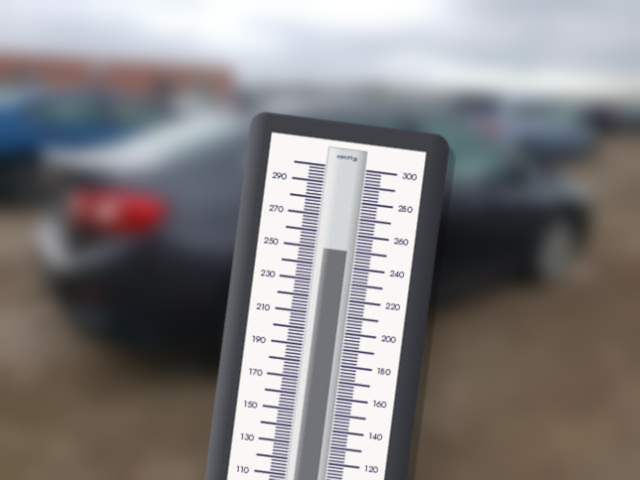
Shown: 250 mmHg
